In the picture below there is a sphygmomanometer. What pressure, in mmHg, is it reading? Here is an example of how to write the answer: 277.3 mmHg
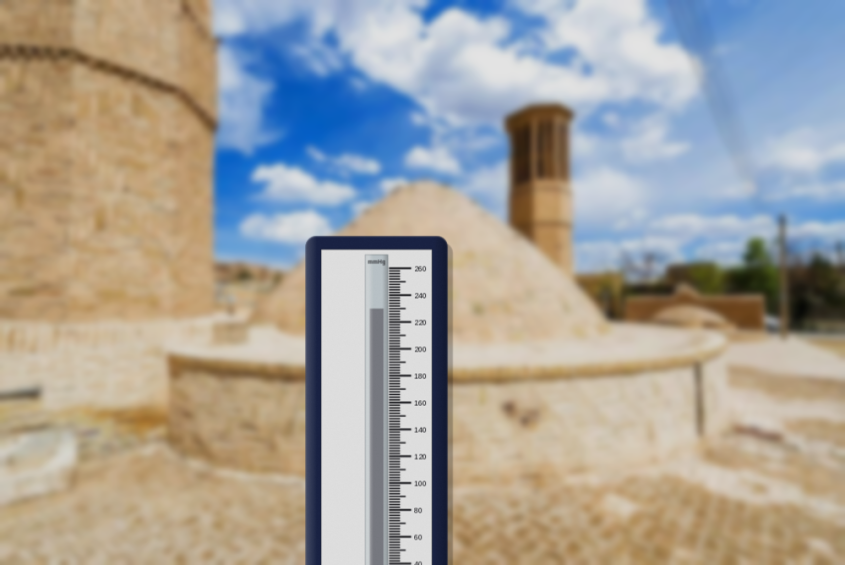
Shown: 230 mmHg
